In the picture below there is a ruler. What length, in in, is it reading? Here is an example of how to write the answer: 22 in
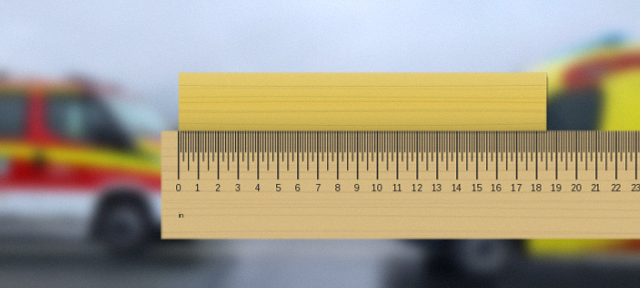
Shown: 18.5 in
